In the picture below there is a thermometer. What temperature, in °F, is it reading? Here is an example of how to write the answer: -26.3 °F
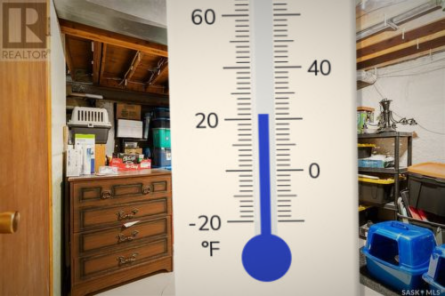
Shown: 22 °F
